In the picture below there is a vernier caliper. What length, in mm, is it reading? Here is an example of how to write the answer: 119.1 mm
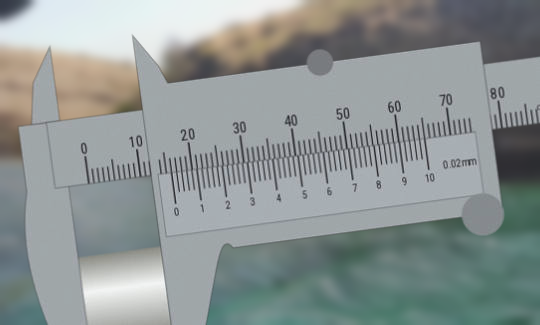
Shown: 16.0 mm
